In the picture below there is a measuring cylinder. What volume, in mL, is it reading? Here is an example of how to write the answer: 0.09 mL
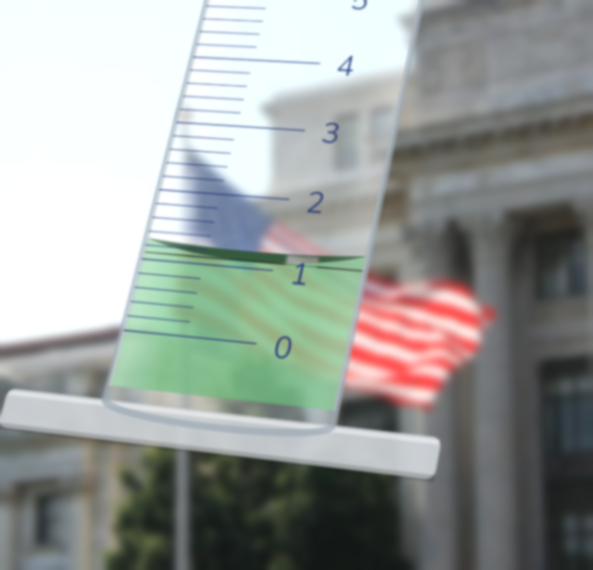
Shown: 1.1 mL
